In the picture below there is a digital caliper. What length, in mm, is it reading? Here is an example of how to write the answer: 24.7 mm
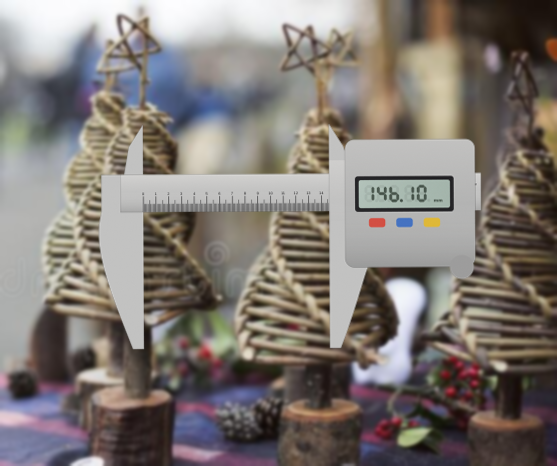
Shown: 146.10 mm
